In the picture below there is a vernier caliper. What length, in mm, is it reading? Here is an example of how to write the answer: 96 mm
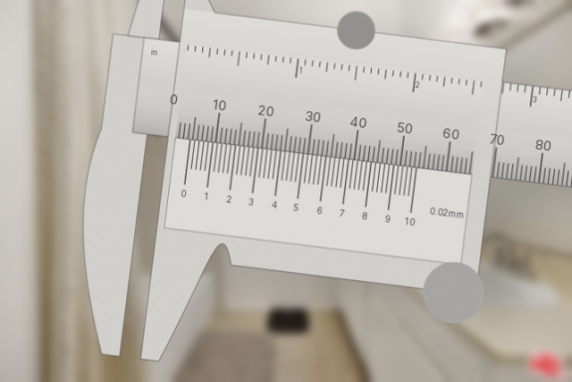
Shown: 4.5 mm
